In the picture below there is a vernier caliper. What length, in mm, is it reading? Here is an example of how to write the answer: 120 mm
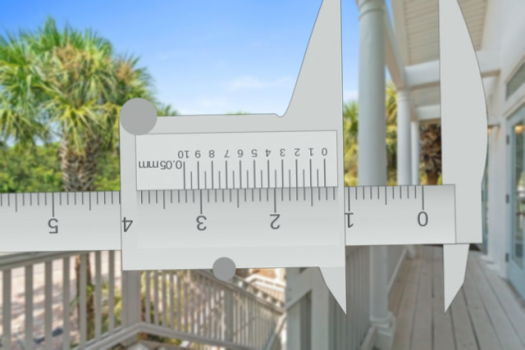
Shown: 13.2 mm
